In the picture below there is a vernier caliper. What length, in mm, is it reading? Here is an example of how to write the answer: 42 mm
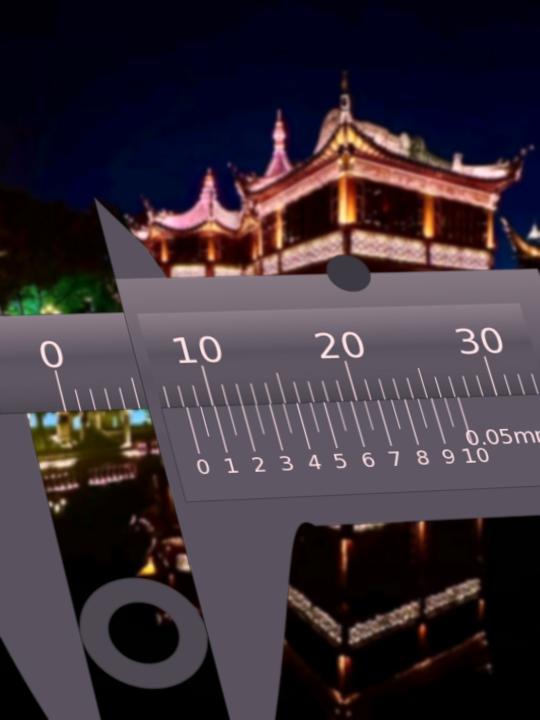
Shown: 8.2 mm
